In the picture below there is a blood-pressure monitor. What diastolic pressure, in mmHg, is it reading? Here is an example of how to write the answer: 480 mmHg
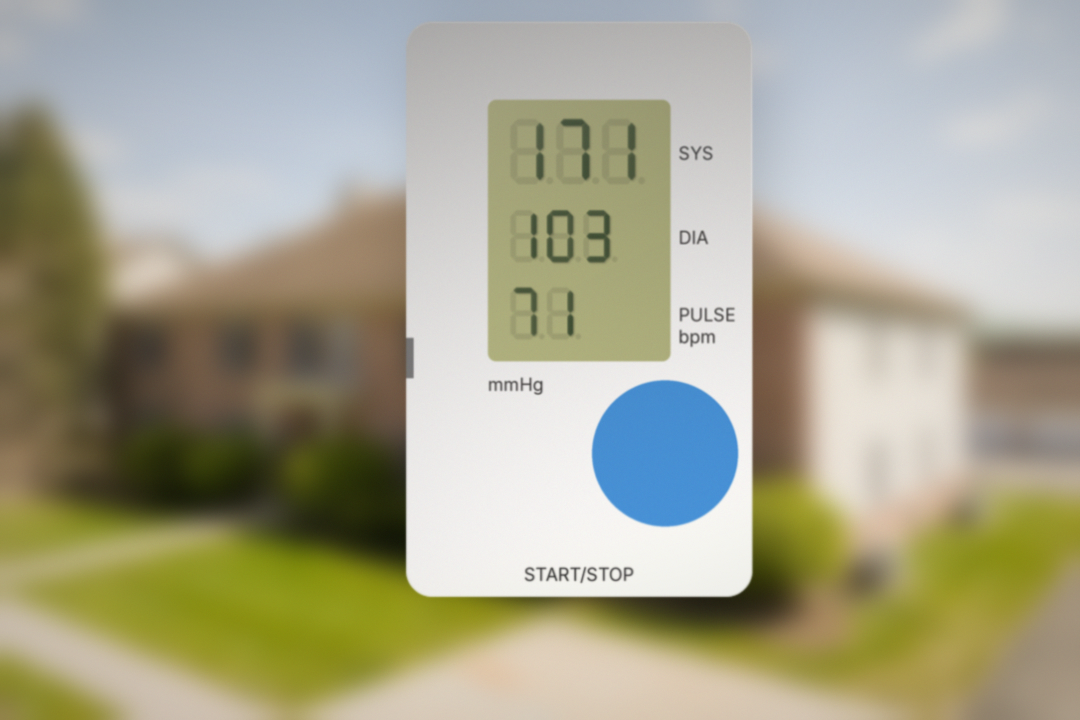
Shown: 103 mmHg
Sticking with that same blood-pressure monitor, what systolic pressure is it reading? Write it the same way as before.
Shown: 171 mmHg
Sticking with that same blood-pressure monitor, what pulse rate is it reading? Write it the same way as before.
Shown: 71 bpm
